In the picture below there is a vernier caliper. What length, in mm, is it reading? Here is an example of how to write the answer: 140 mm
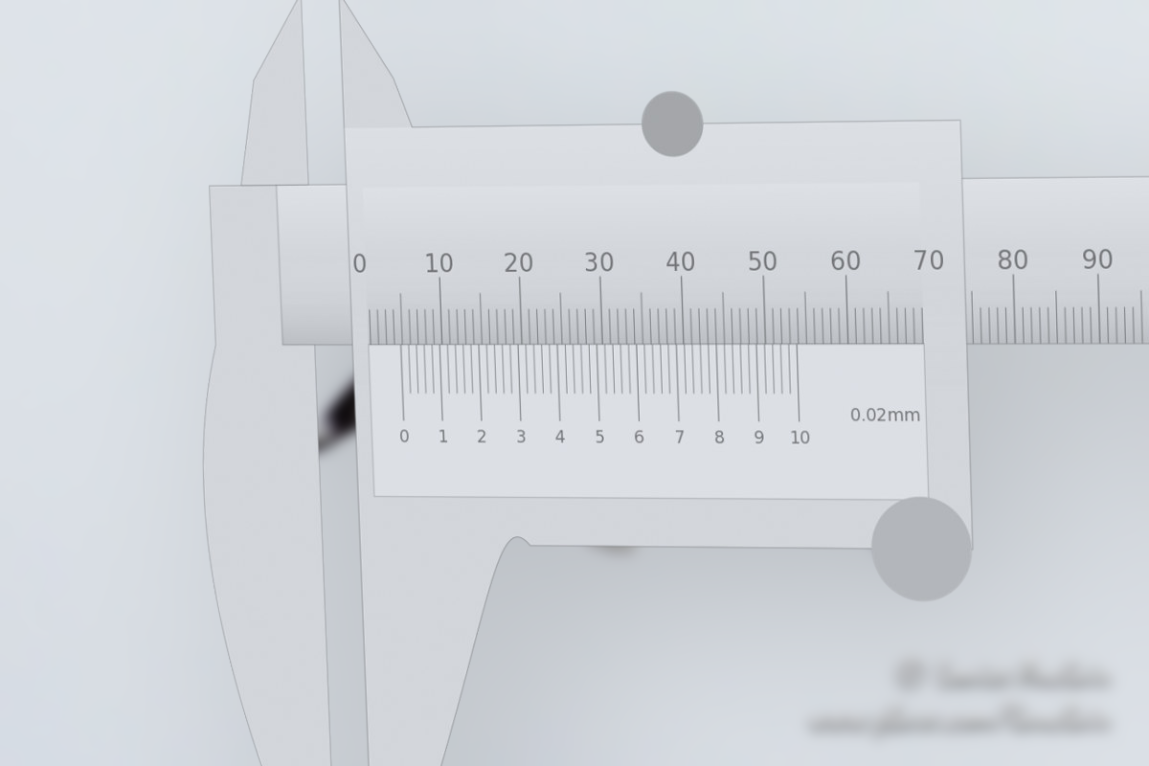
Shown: 4.8 mm
